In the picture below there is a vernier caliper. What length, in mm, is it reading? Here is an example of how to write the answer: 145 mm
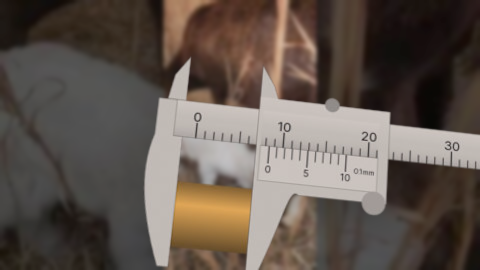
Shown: 8.4 mm
